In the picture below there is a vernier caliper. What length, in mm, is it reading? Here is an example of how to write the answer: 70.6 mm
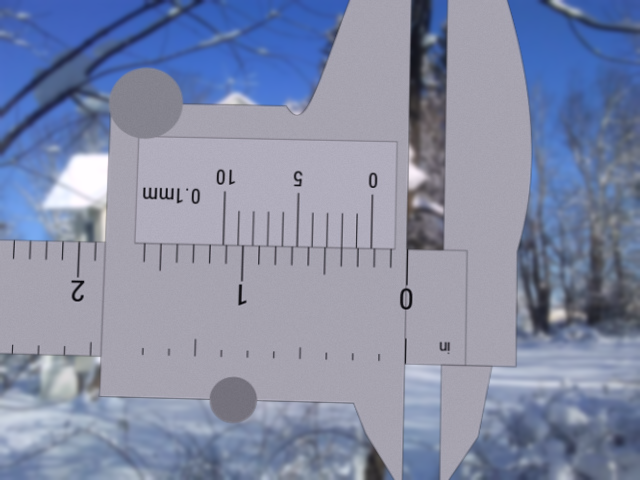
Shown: 2.2 mm
